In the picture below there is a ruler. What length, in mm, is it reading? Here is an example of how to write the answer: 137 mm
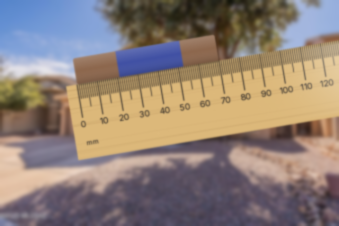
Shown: 70 mm
